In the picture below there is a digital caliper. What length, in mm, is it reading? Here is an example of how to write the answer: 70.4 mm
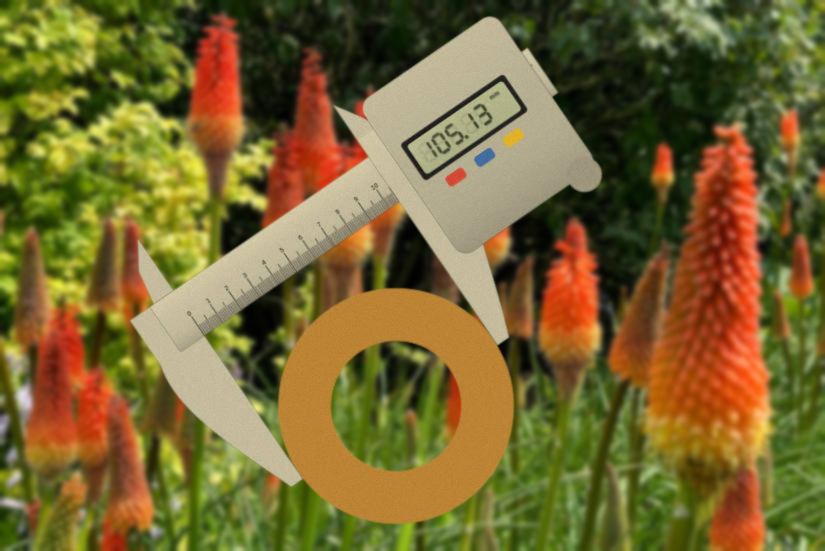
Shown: 105.13 mm
